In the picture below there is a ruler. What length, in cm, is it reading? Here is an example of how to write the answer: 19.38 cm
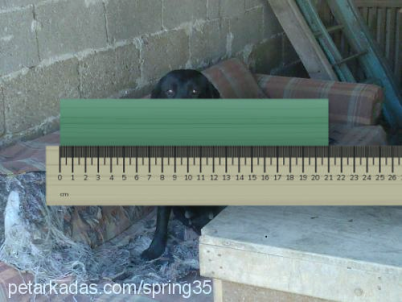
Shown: 21 cm
